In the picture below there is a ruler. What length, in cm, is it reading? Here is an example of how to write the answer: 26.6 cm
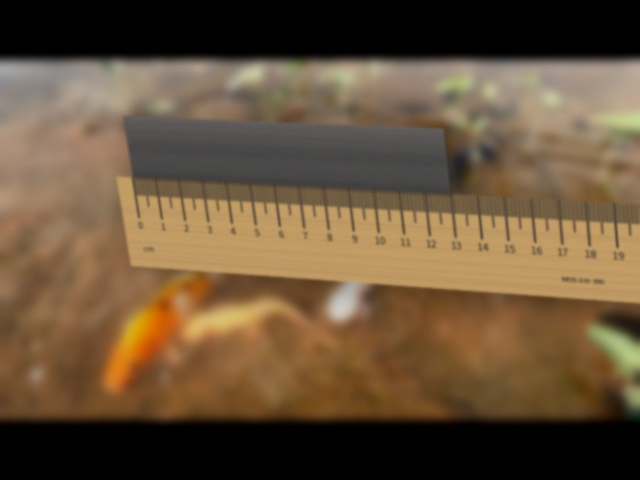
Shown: 13 cm
